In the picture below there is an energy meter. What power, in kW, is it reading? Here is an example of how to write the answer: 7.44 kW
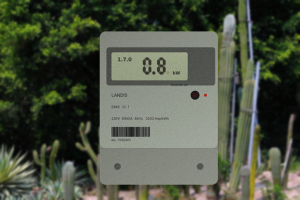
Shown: 0.8 kW
